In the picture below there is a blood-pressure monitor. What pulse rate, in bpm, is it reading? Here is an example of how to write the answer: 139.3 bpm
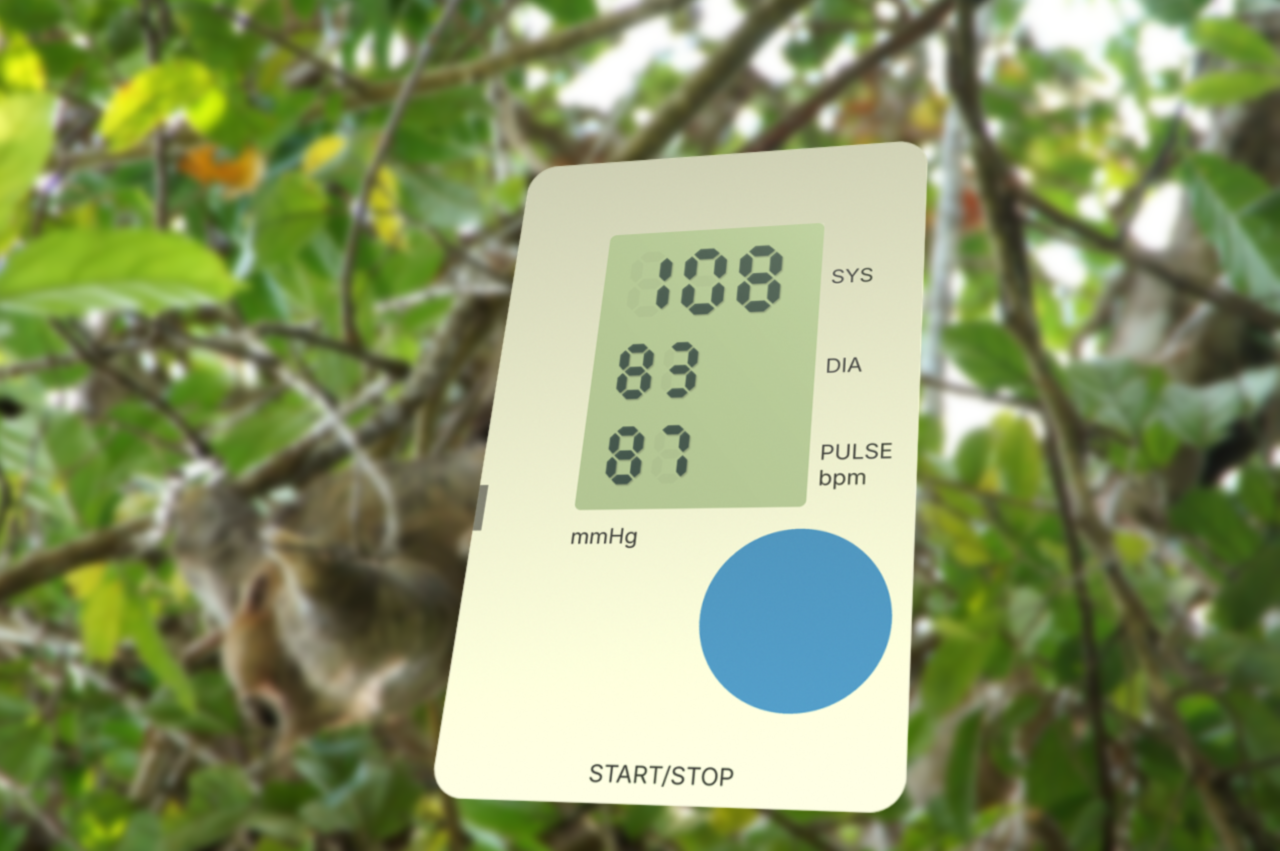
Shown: 87 bpm
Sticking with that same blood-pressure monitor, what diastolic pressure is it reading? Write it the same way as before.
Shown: 83 mmHg
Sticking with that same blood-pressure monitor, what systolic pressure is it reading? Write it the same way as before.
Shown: 108 mmHg
